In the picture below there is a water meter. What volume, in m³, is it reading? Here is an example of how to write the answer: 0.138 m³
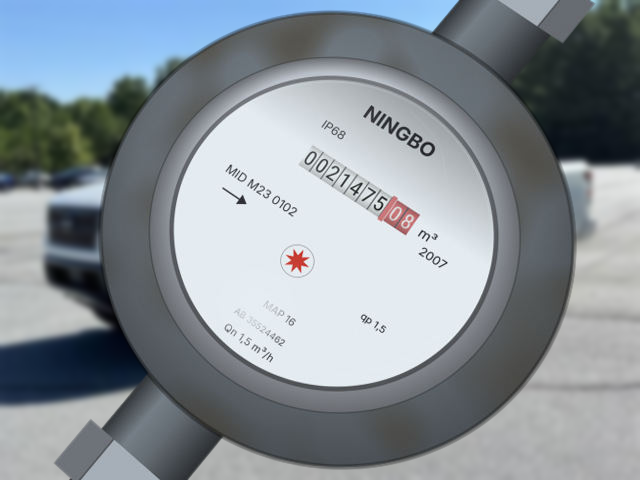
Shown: 21475.08 m³
